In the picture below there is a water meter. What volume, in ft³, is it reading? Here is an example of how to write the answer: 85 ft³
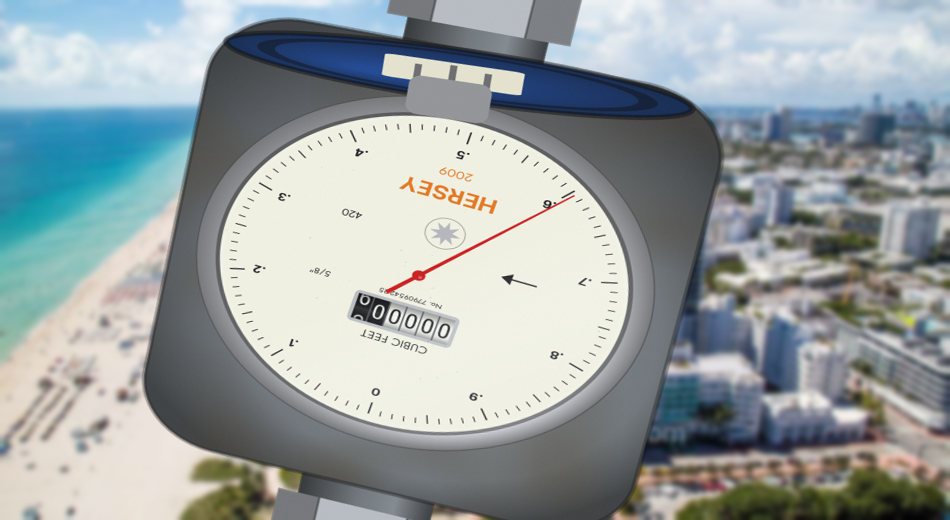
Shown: 8.60 ft³
